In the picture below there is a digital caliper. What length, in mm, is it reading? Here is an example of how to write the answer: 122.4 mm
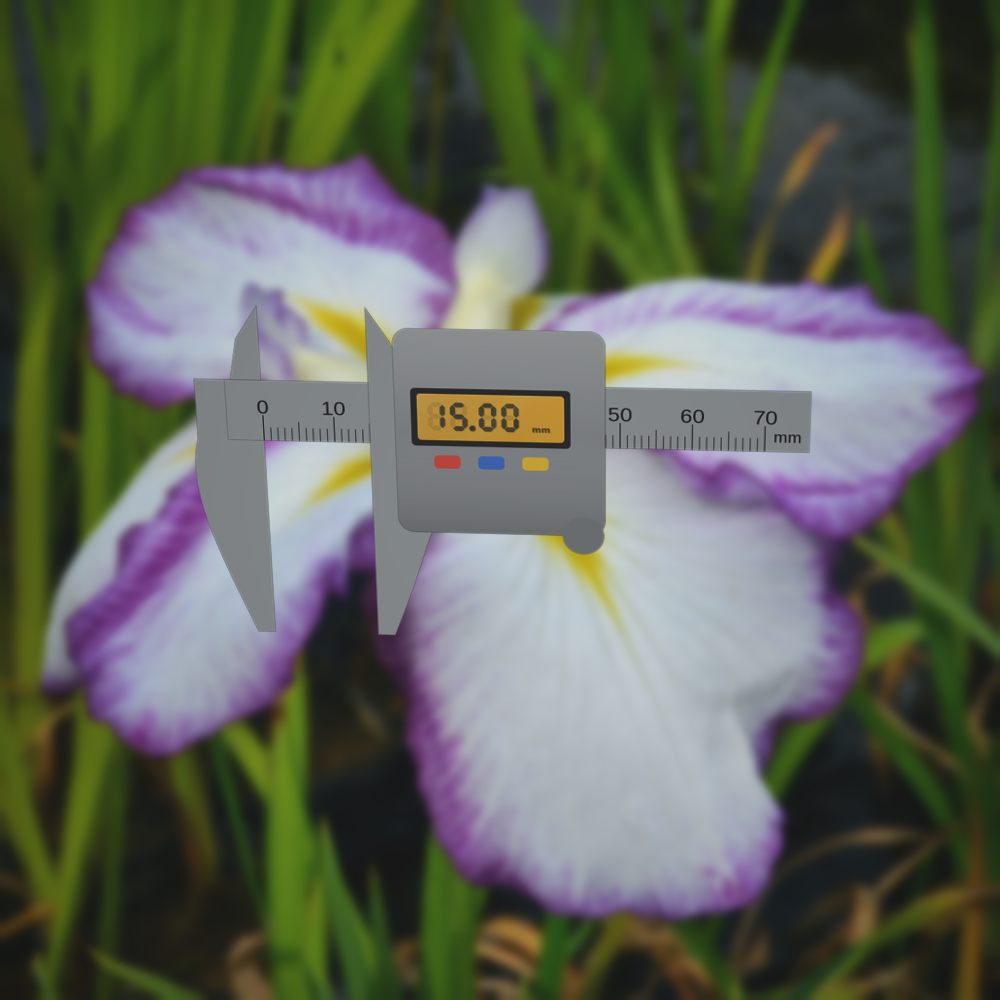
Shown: 15.00 mm
